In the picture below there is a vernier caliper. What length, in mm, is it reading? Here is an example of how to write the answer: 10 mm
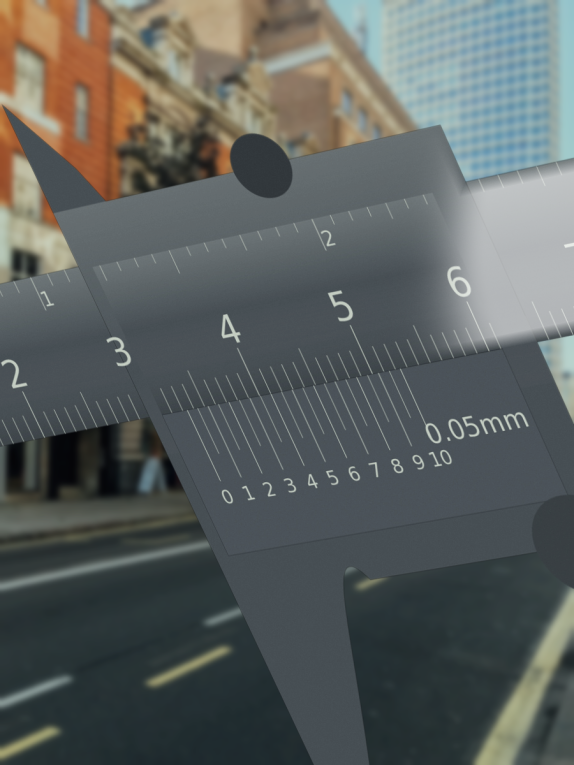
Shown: 33.4 mm
